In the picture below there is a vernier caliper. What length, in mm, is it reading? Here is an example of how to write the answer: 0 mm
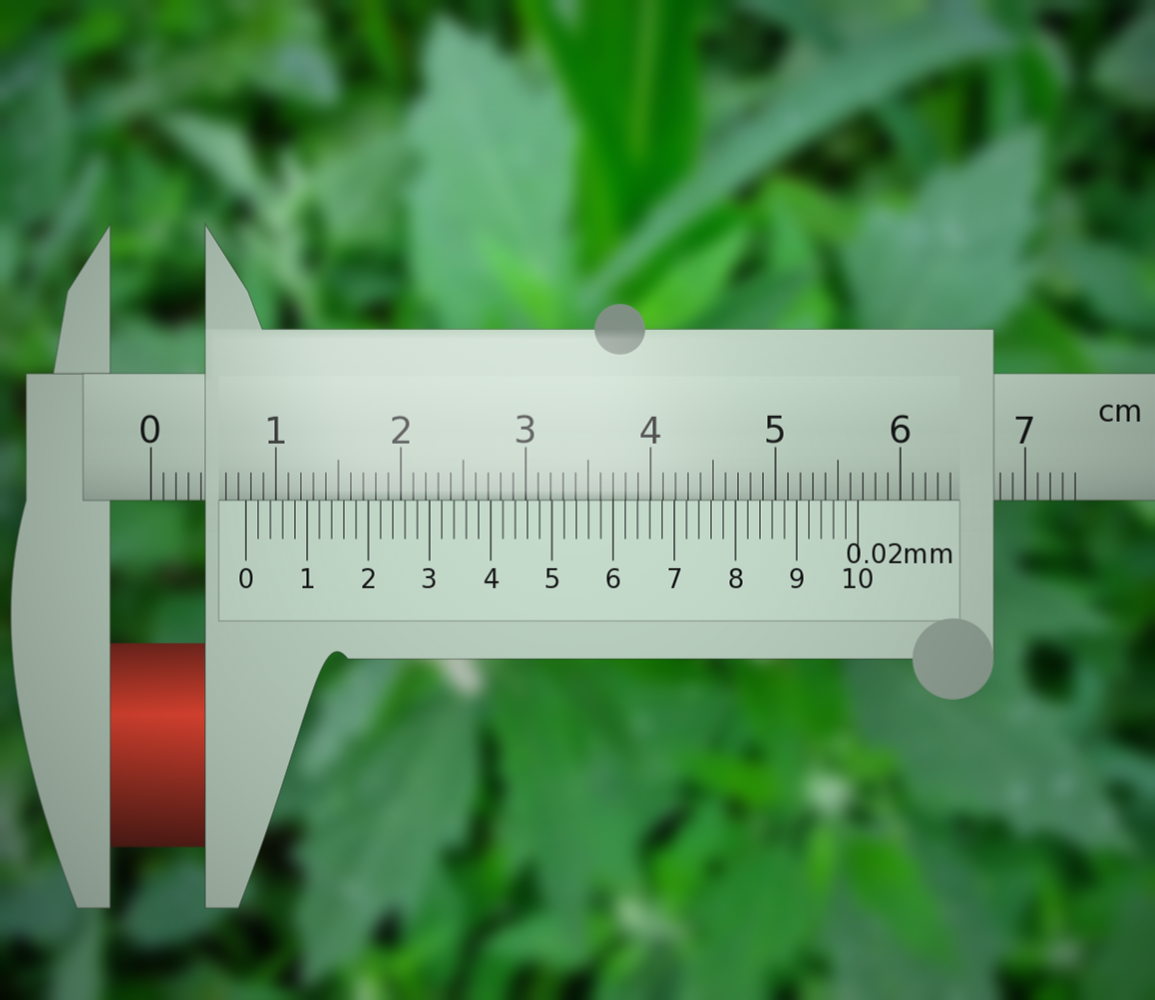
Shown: 7.6 mm
